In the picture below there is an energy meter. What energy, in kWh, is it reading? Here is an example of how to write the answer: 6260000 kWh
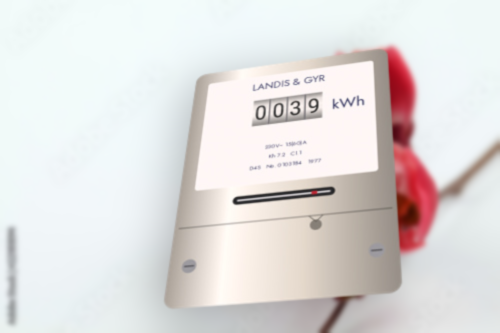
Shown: 39 kWh
